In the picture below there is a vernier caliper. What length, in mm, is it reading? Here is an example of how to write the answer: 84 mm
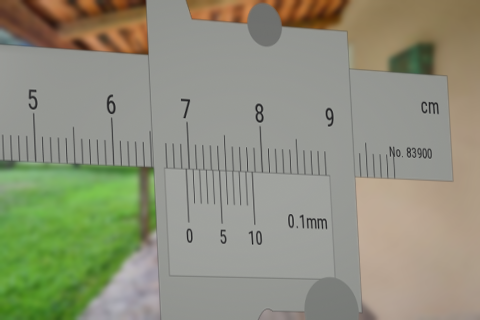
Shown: 69.6 mm
